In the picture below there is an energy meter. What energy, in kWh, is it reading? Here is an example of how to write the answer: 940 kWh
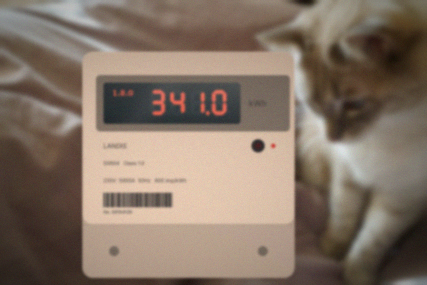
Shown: 341.0 kWh
